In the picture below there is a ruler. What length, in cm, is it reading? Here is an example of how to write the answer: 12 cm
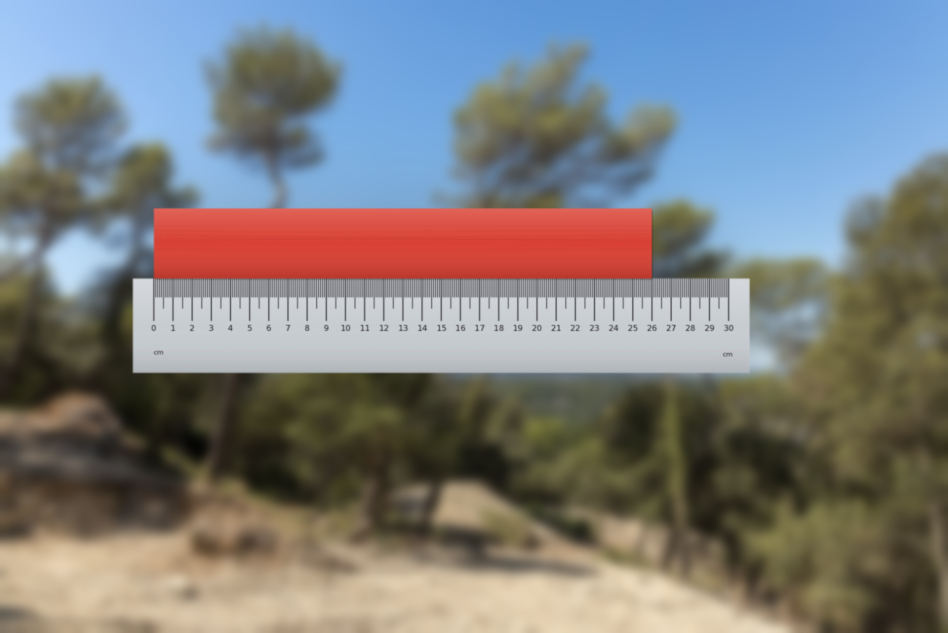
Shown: 26 cm
